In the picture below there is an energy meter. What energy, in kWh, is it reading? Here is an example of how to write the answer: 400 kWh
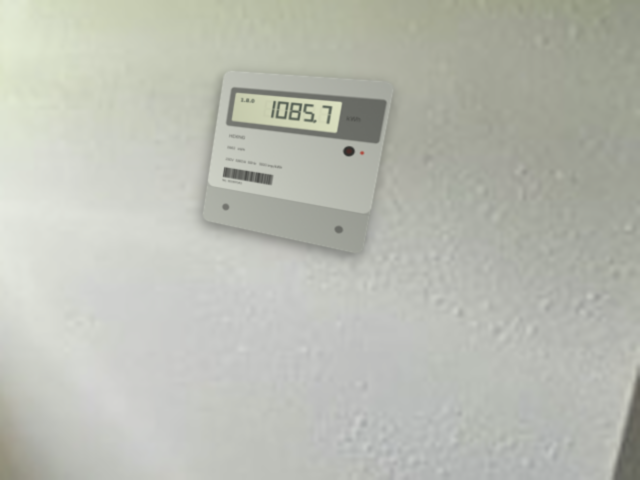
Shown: 1085.7 kWh
